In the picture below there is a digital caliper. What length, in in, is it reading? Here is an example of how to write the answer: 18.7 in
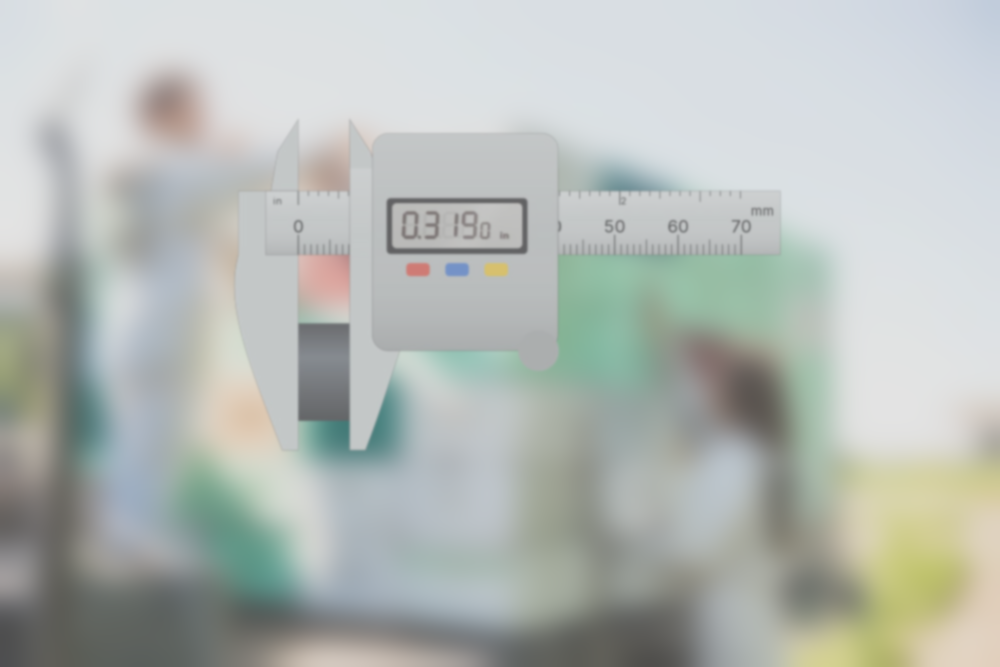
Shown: 0.3190 in
